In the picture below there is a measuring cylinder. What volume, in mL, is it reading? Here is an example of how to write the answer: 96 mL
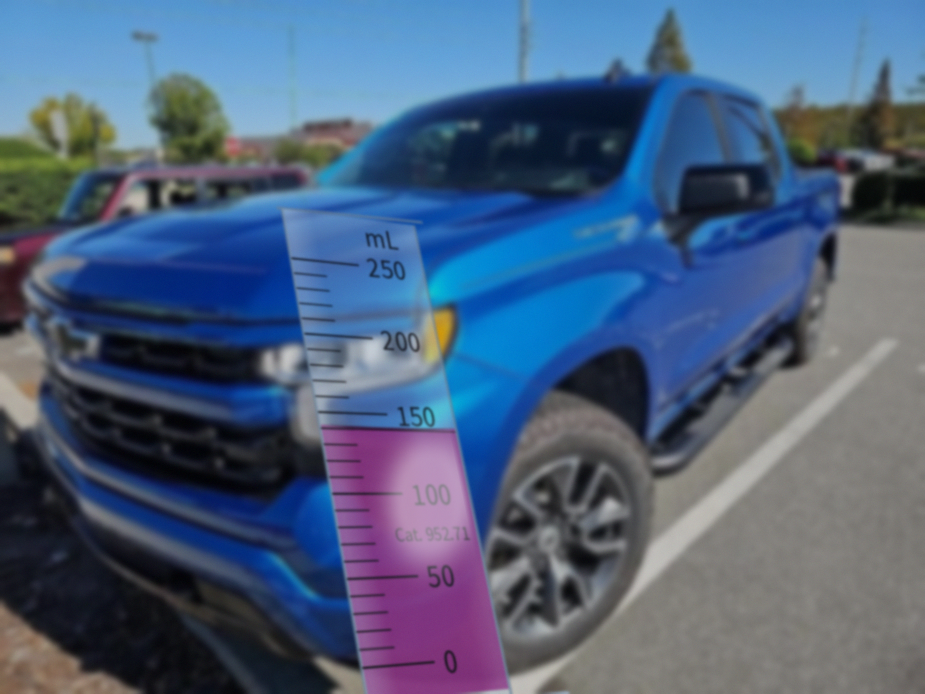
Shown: 140 mL
